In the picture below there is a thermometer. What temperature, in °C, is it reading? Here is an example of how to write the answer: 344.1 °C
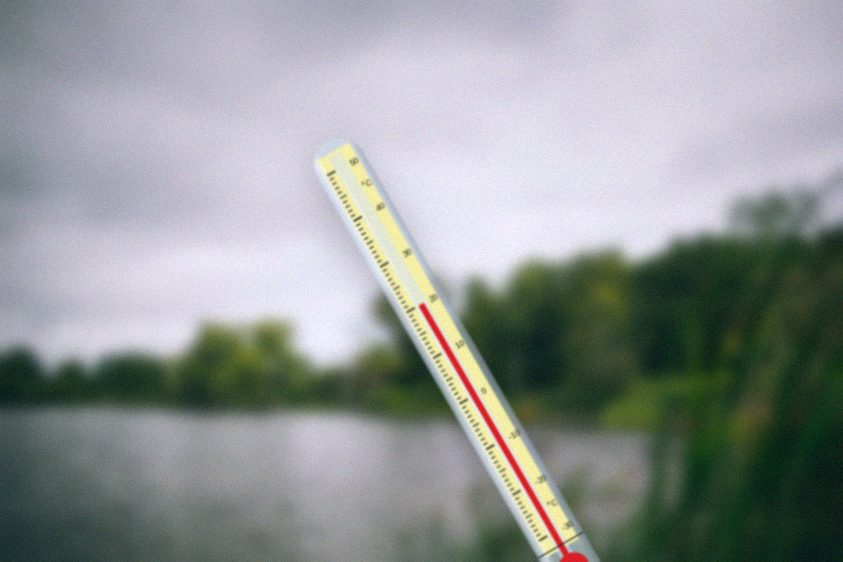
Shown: 20 °C
